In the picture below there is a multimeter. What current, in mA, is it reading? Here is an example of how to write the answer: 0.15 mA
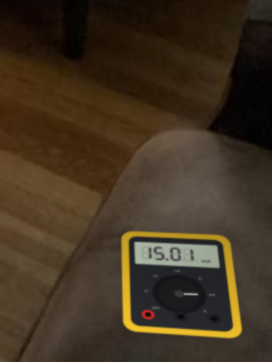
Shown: 15.01 mA
